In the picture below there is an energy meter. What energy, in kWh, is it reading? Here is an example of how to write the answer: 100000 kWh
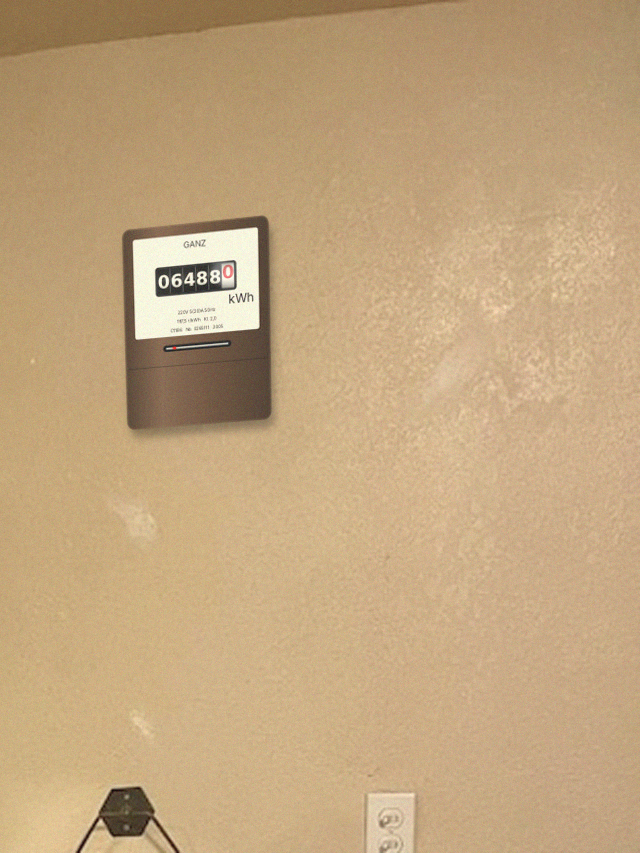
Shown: 6488.0 kWh
